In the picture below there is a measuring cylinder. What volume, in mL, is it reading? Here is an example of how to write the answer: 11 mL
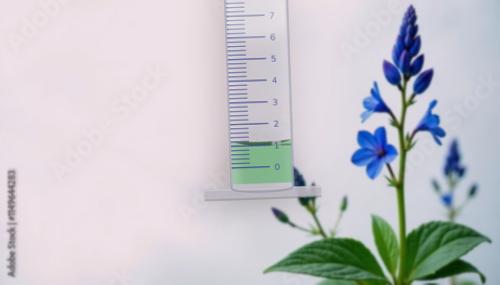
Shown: 1 mL
